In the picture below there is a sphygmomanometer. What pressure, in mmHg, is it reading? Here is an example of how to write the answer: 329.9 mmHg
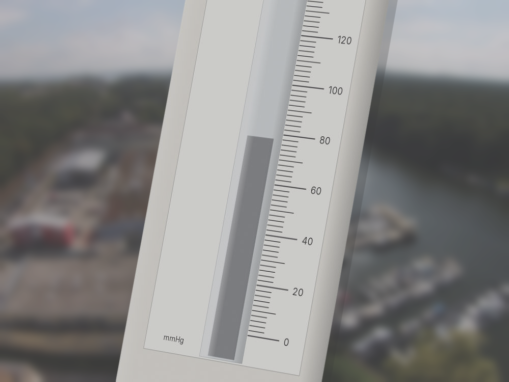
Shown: 78 mmHg
